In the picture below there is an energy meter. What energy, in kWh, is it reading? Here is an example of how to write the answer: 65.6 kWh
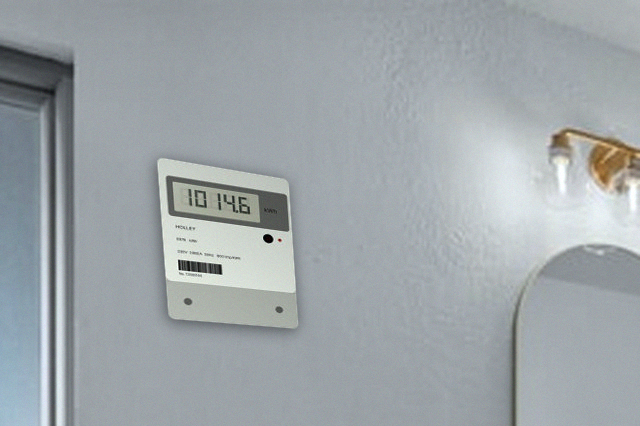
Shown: 1014.6 kWh
